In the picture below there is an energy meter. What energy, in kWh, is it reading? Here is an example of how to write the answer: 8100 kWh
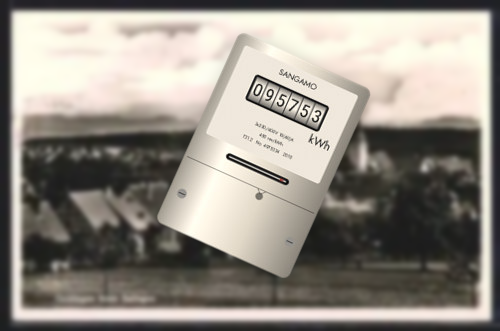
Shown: 95753 kWh
